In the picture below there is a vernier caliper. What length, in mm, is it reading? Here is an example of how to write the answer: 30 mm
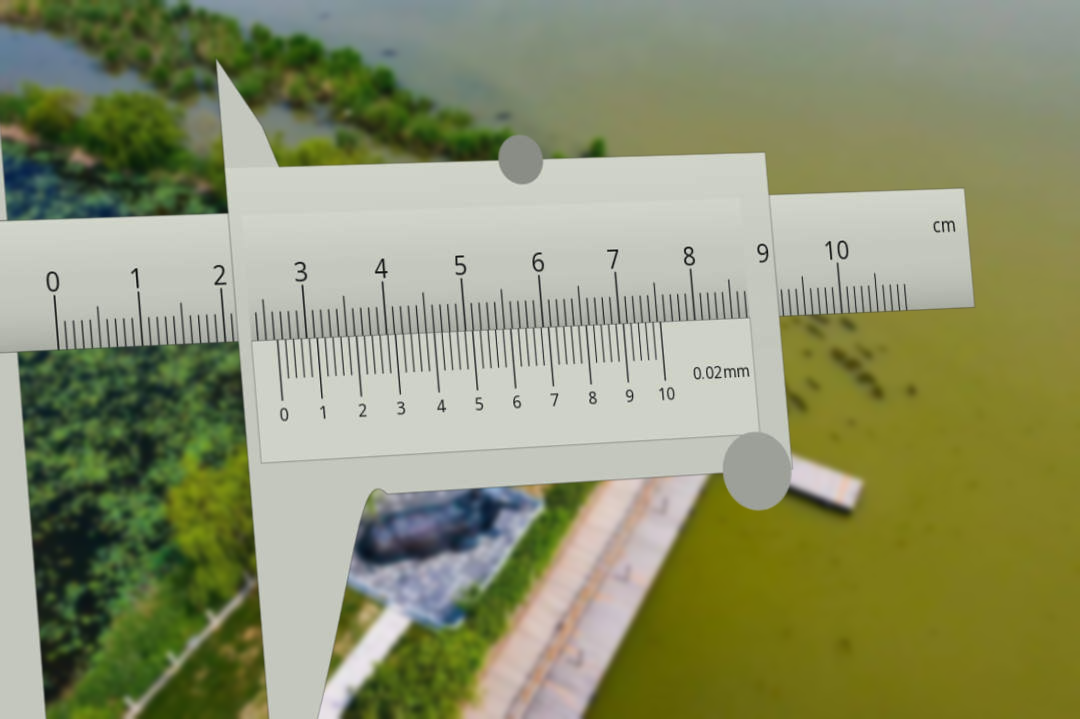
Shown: 26.4 mm
